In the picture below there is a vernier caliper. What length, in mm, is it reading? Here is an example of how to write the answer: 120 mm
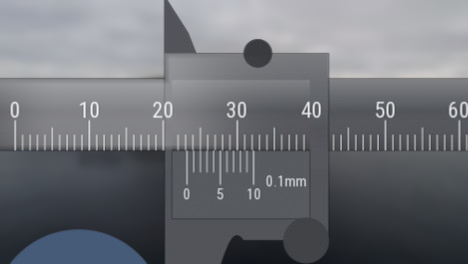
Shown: 23.2 mm
